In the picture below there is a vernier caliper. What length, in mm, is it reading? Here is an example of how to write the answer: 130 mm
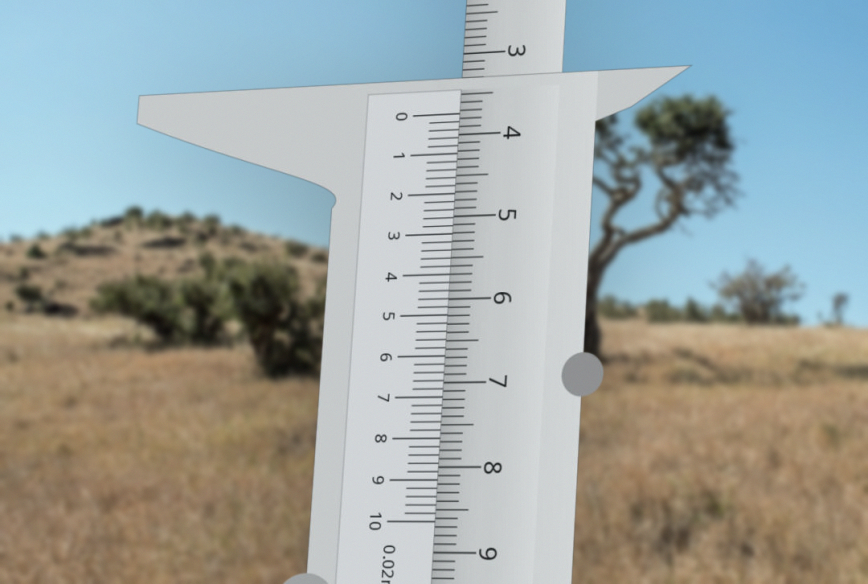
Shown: 37.4 mm
